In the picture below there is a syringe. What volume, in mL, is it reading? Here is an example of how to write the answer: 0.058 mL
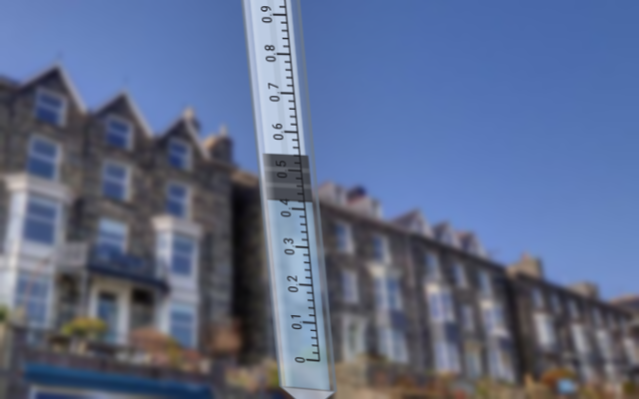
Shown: 0.42 mL
